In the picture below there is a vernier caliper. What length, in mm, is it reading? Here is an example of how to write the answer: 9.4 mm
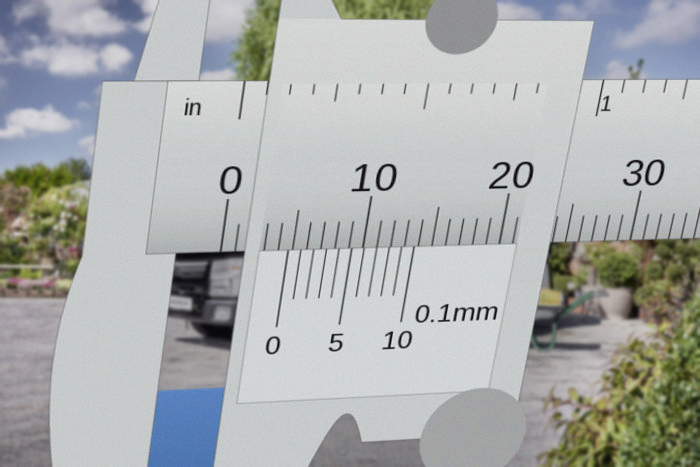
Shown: 4.7 mm
